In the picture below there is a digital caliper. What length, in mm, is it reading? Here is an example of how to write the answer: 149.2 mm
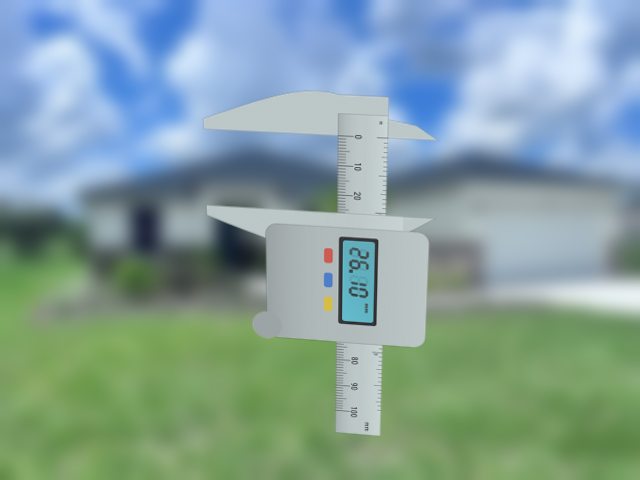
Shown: 26.10 mm
